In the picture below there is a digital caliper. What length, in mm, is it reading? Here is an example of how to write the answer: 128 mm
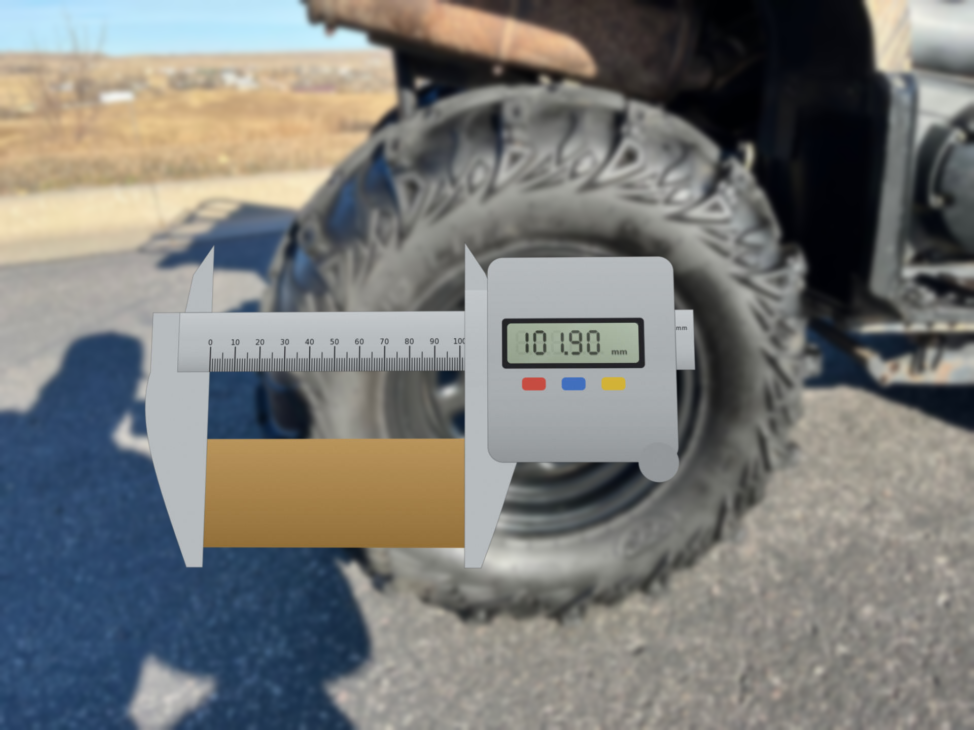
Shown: 101.90 mm
